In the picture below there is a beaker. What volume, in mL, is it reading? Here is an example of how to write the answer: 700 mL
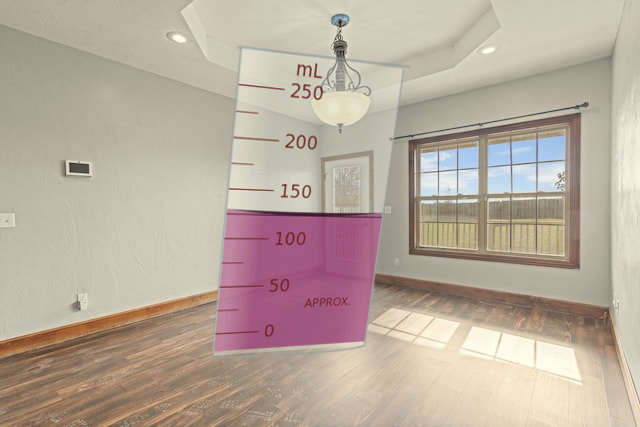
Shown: 125 mL
